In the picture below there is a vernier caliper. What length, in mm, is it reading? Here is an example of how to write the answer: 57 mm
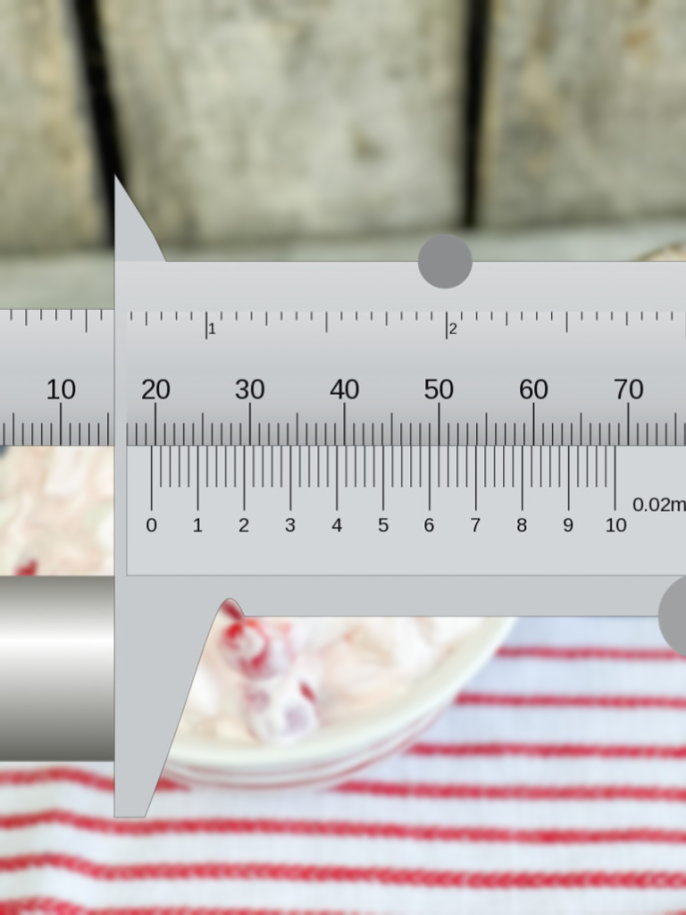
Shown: 19.6 mm
